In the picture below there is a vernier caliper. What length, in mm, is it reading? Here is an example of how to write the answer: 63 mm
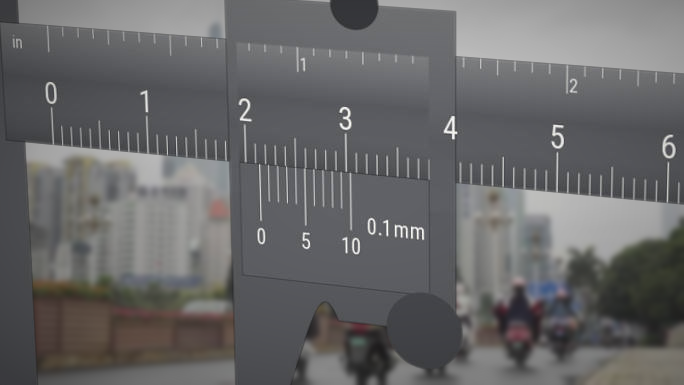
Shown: 21.4 mm
